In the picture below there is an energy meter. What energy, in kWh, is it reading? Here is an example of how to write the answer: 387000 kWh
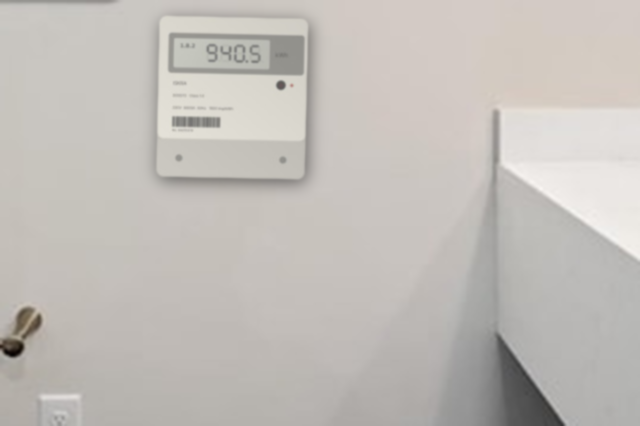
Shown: 940.5 kWh
